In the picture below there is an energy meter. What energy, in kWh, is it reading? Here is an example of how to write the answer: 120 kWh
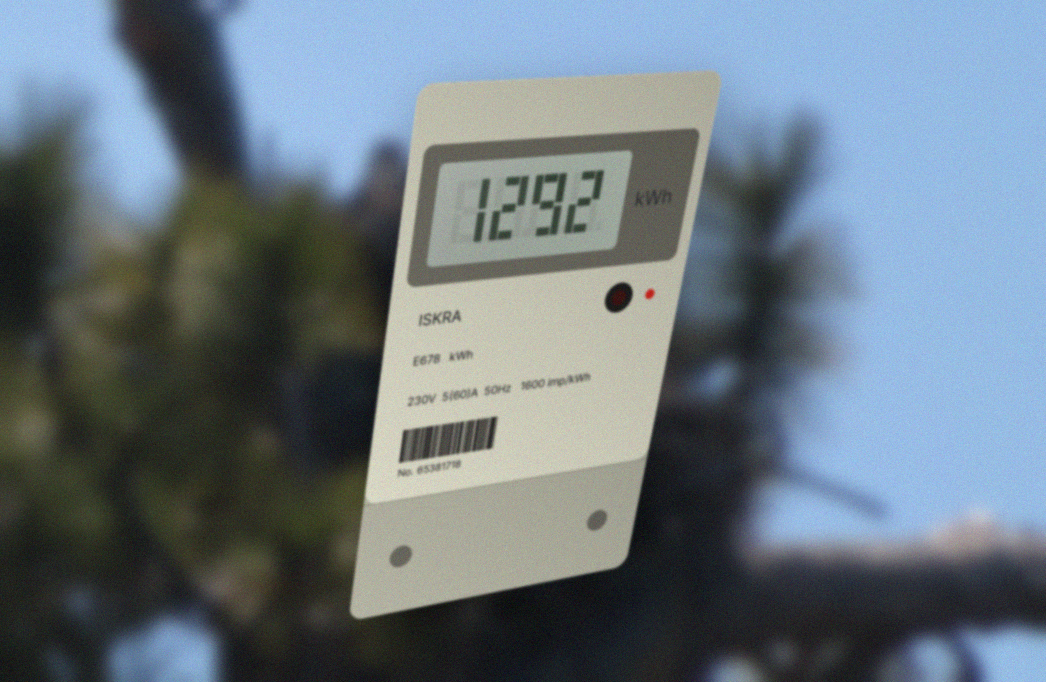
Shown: 1292 kWh
